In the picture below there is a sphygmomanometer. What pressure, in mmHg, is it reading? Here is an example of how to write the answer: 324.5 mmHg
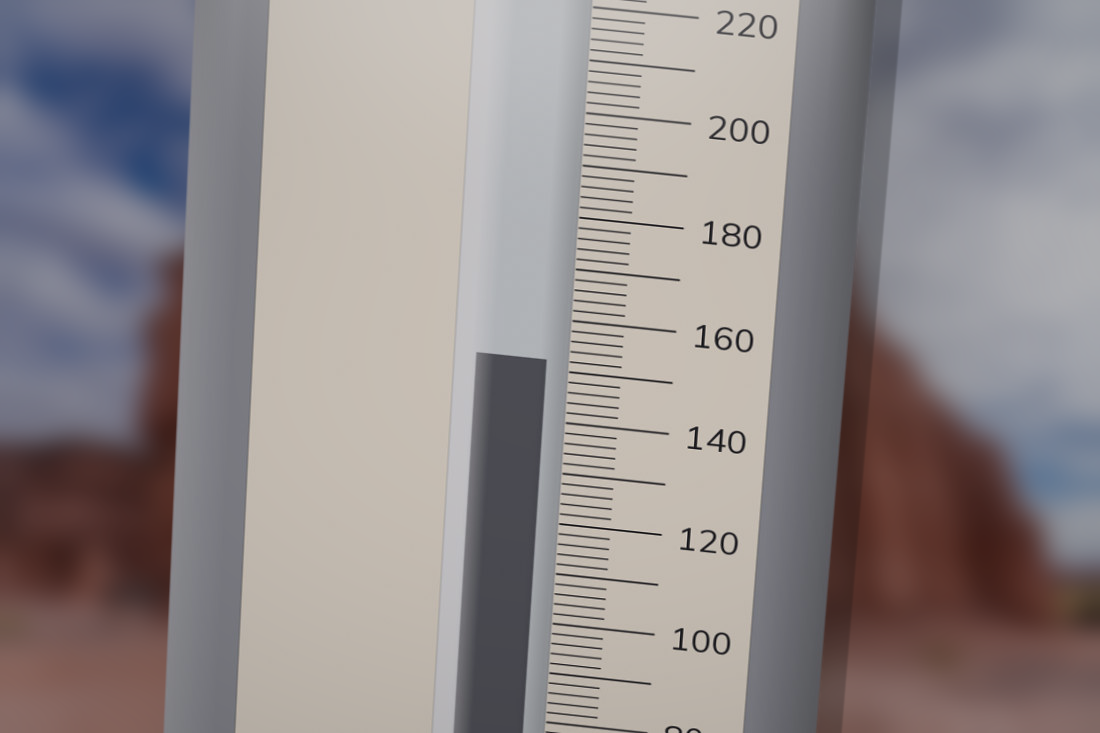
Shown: 152 mmHg
